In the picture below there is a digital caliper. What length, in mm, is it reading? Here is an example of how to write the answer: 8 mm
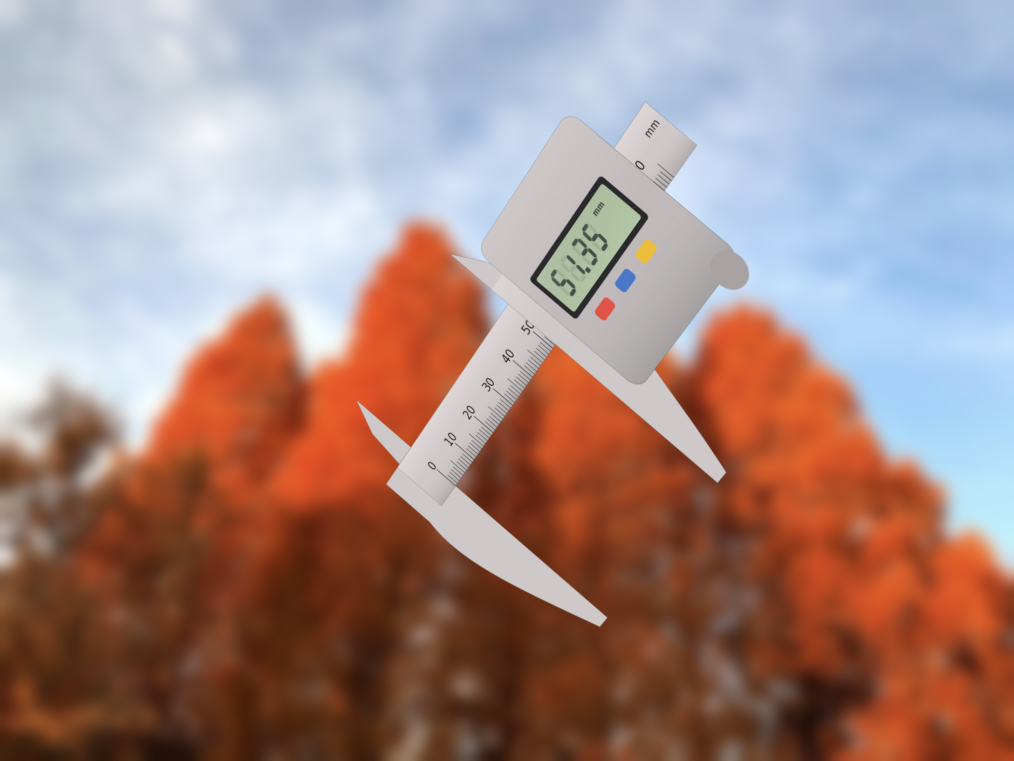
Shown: 51.35 mm
